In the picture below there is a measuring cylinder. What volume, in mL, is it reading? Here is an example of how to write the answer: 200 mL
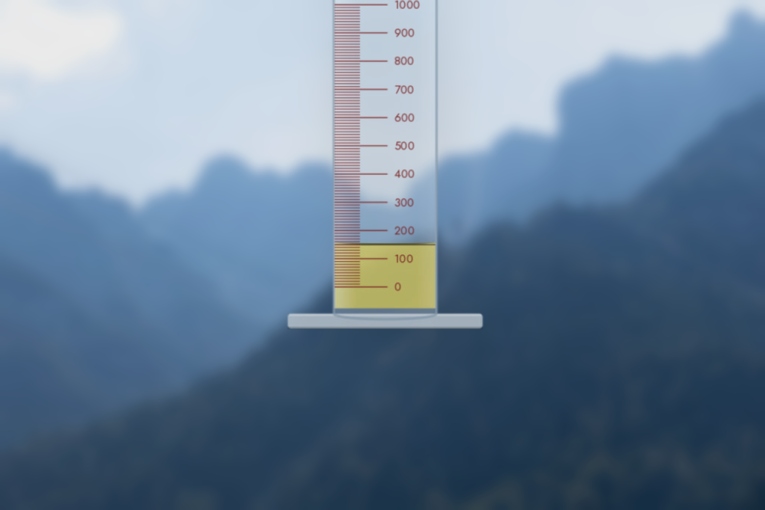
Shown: 150 mL
